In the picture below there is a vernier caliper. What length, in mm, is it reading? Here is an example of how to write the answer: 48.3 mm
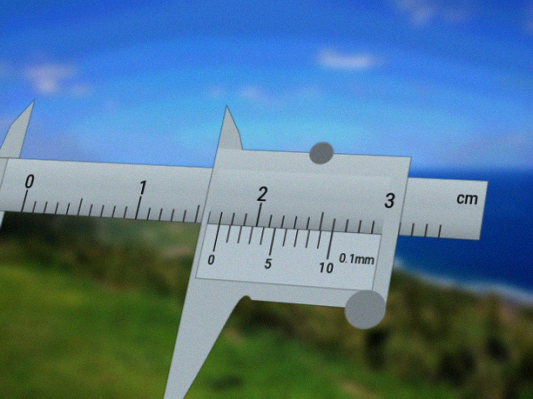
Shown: 17.0 mm
